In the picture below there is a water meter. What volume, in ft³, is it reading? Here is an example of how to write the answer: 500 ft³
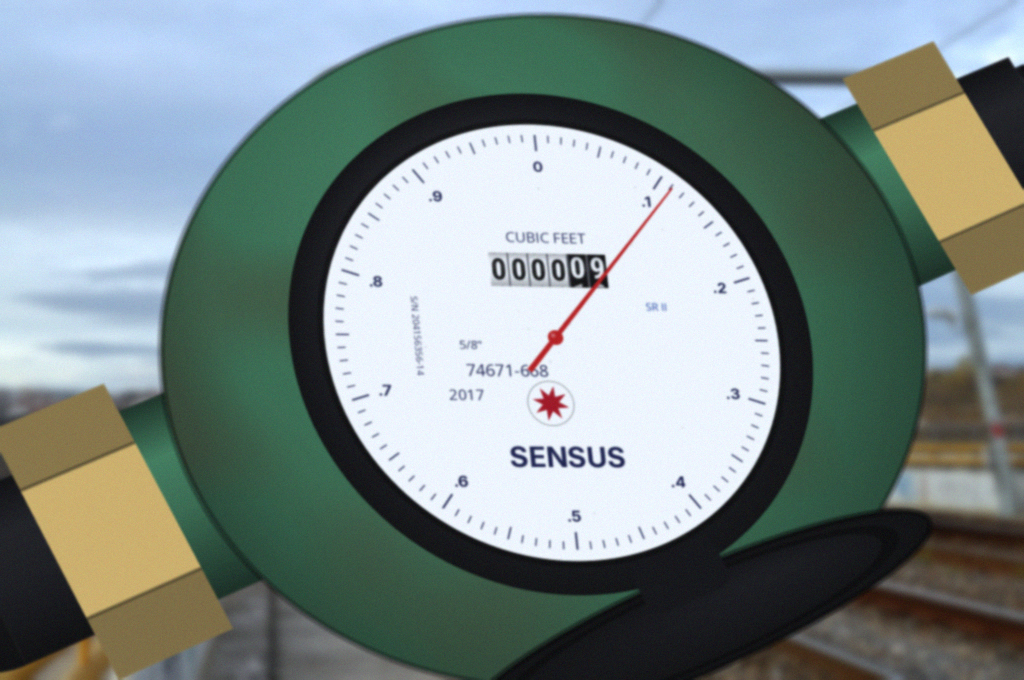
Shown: 9.11 ft³
